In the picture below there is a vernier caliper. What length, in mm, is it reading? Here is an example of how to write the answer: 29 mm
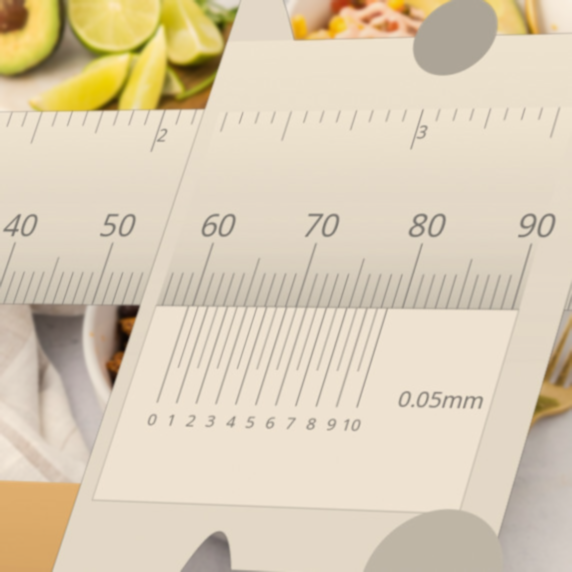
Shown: 59.6 mm
